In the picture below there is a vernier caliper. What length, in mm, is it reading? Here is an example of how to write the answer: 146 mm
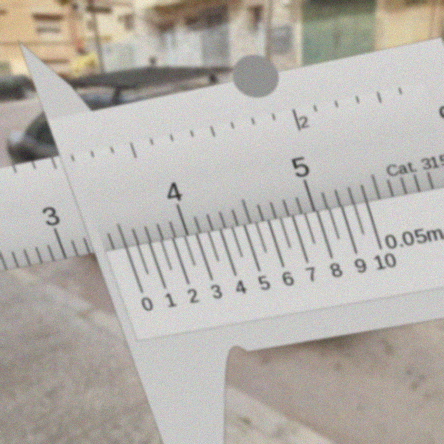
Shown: 35.0 mm
